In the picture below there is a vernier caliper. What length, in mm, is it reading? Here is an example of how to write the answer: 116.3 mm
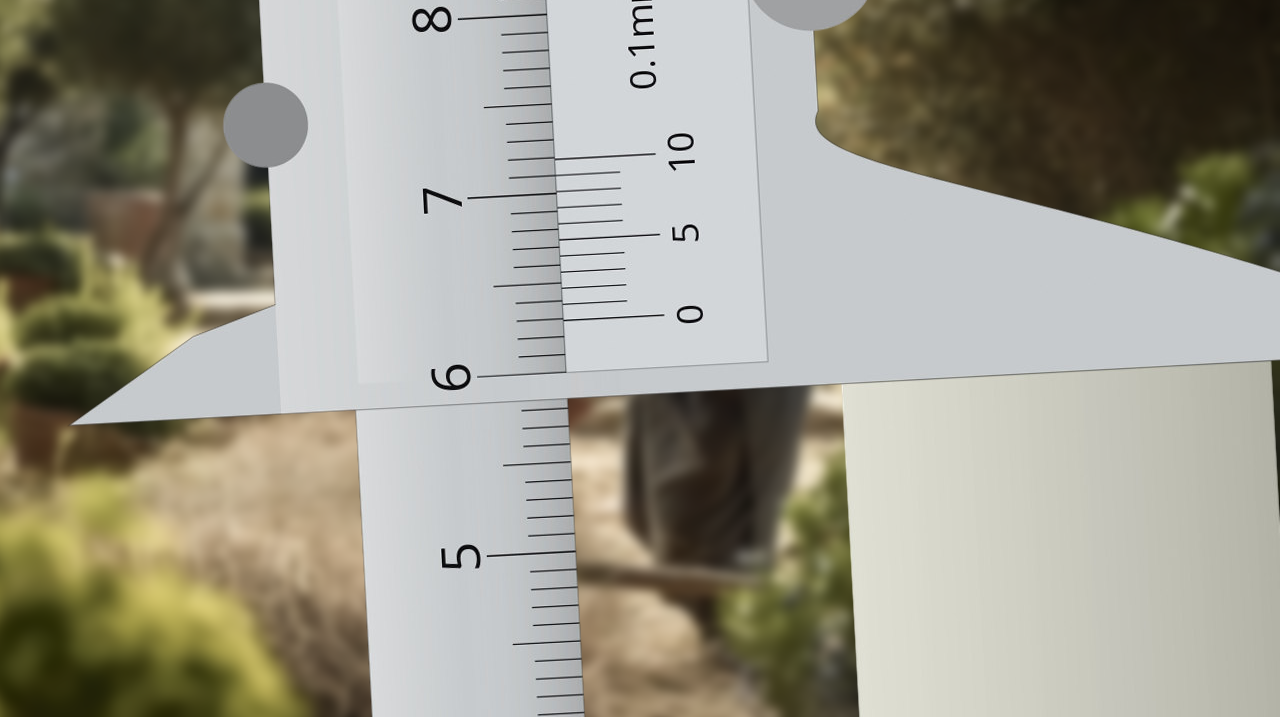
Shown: 62.9 mm
